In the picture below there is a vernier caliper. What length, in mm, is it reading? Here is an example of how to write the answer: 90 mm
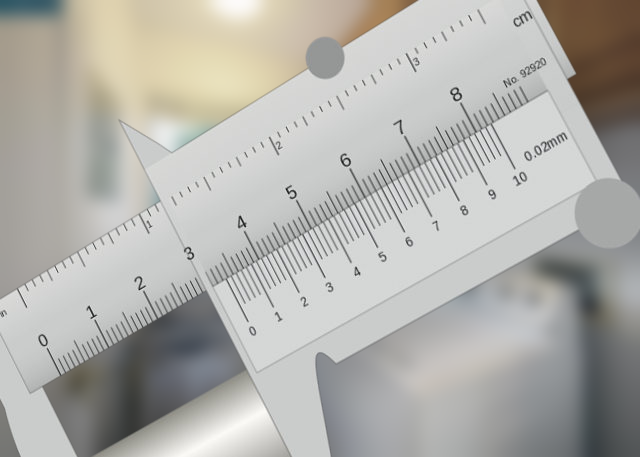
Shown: 33.6 mm
